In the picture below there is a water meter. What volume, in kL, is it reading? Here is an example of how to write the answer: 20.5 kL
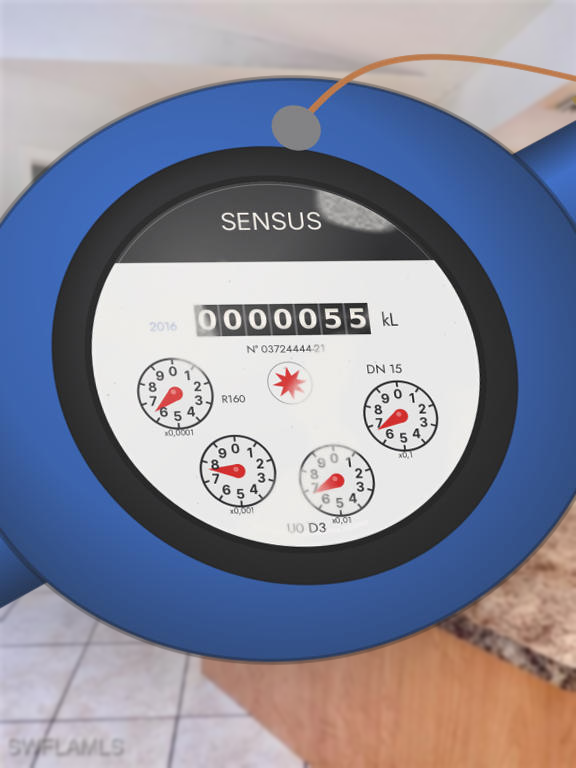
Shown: 55.6676 kL
